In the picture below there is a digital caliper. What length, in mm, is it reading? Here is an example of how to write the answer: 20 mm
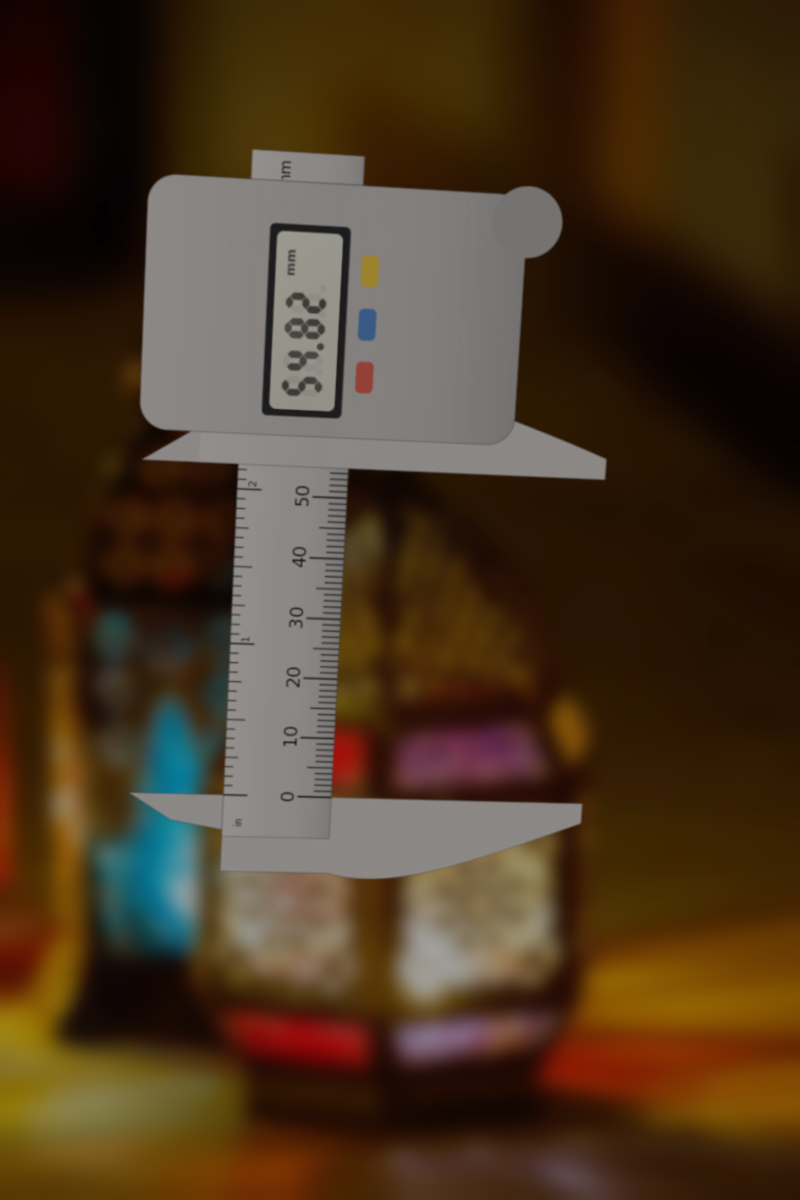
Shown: 54.82 mm
